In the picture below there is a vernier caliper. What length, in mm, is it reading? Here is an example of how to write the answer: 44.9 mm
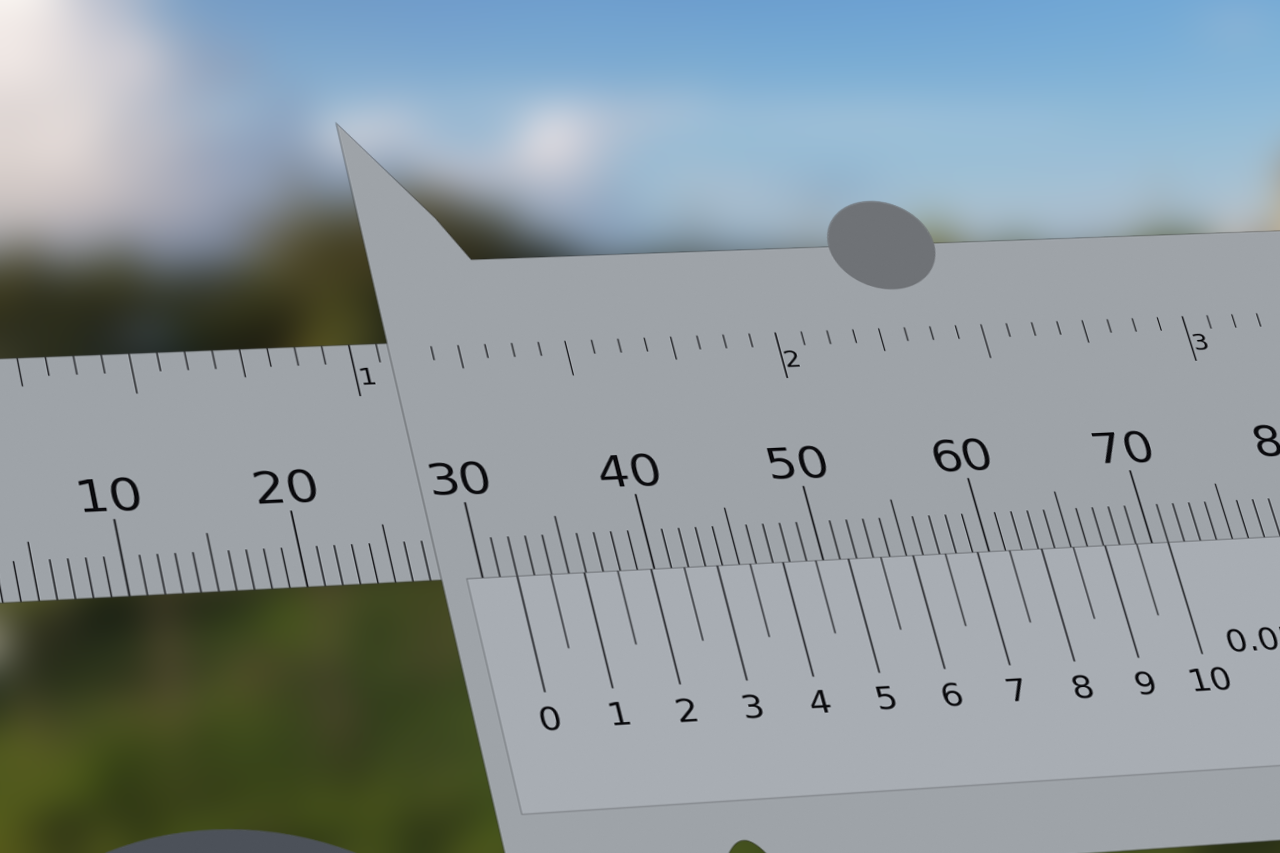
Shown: 32.0 mm
